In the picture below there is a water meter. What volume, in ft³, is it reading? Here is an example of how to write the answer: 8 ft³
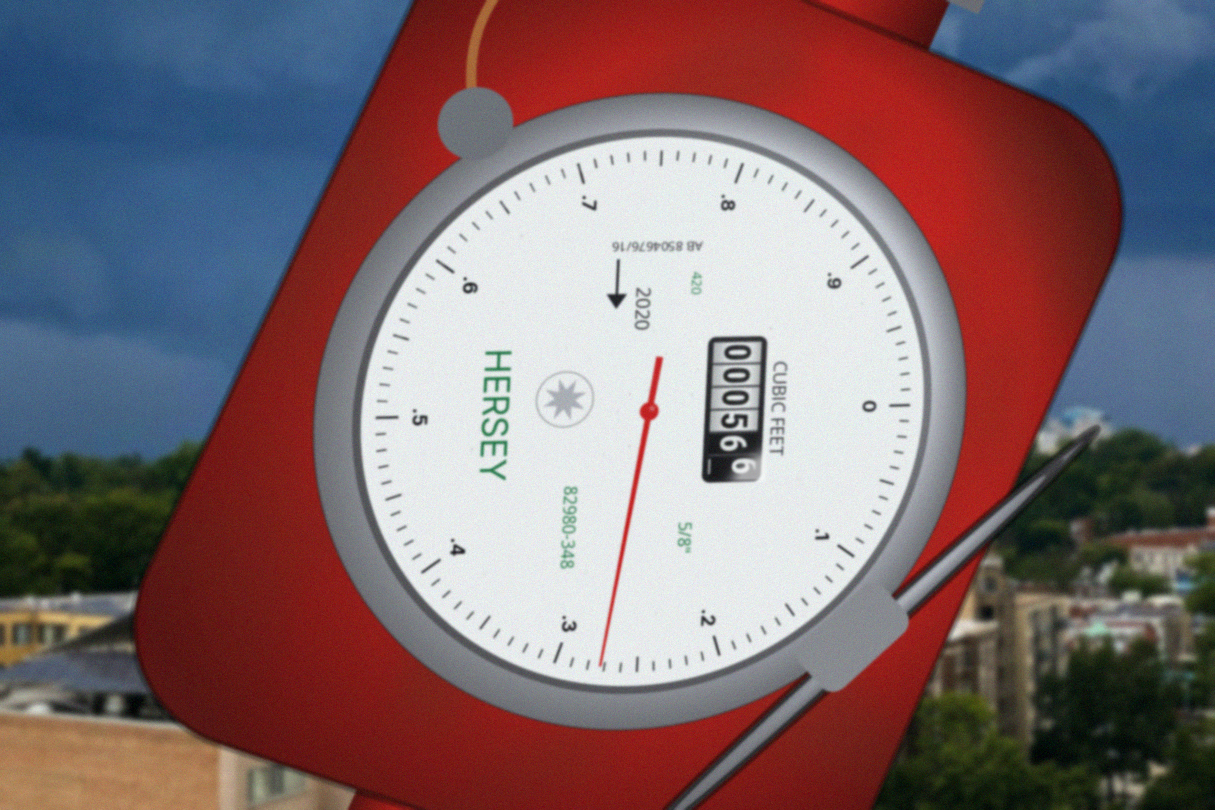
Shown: 566.27 ft³
